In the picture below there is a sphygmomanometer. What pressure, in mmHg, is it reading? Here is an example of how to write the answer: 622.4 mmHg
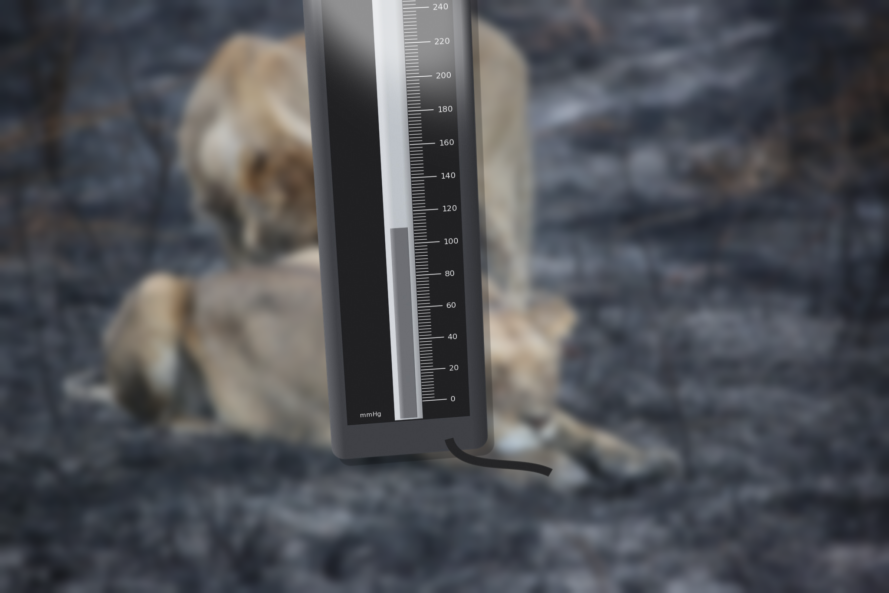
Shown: 110 mmHg
